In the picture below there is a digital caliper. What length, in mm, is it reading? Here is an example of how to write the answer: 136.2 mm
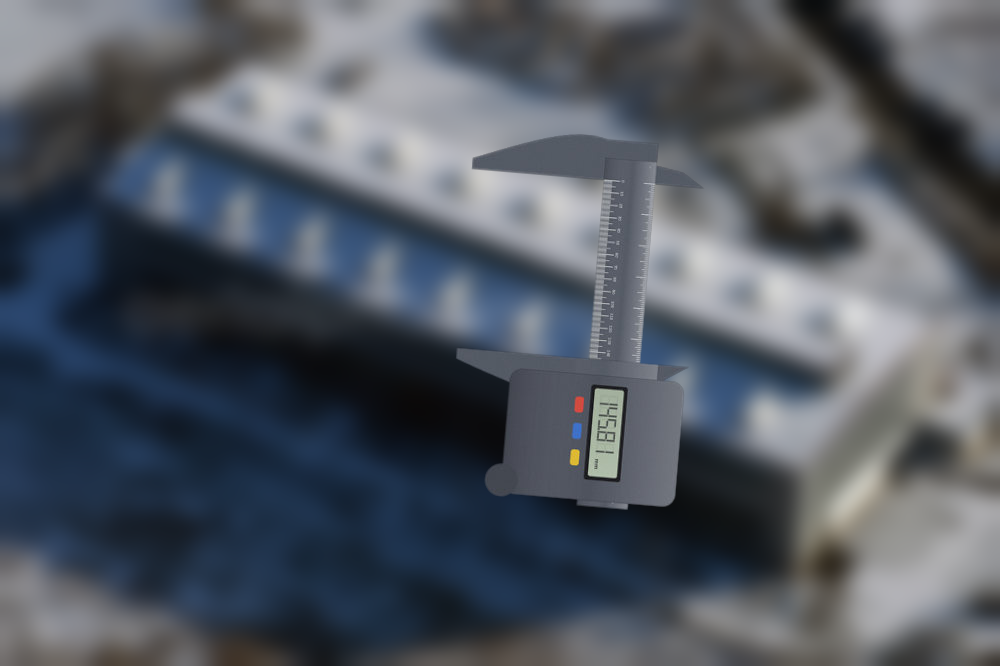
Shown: 145.81 mm
